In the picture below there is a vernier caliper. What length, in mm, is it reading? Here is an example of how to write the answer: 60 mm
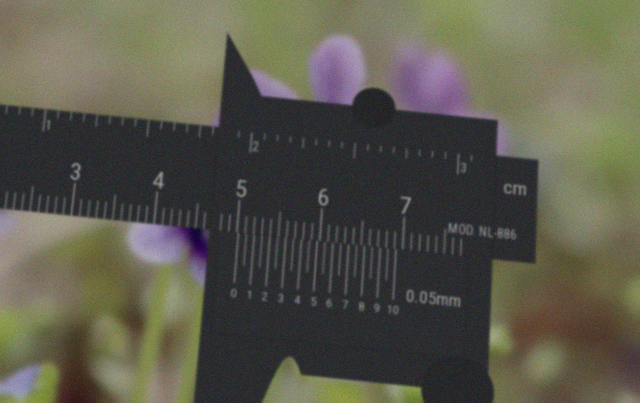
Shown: 50.2 mm
